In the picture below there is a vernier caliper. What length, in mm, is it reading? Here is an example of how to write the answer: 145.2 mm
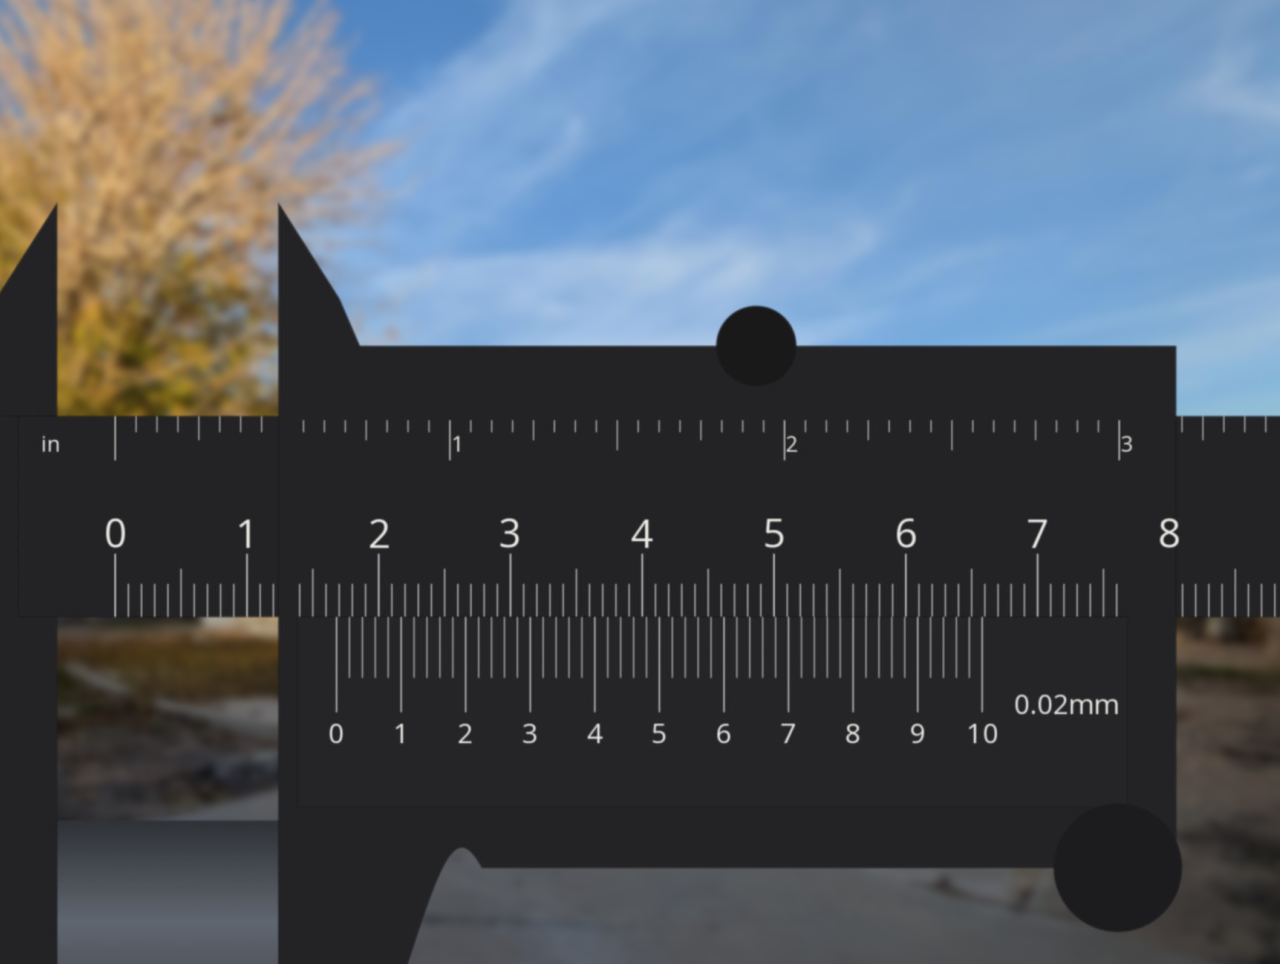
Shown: 16.8 mm
